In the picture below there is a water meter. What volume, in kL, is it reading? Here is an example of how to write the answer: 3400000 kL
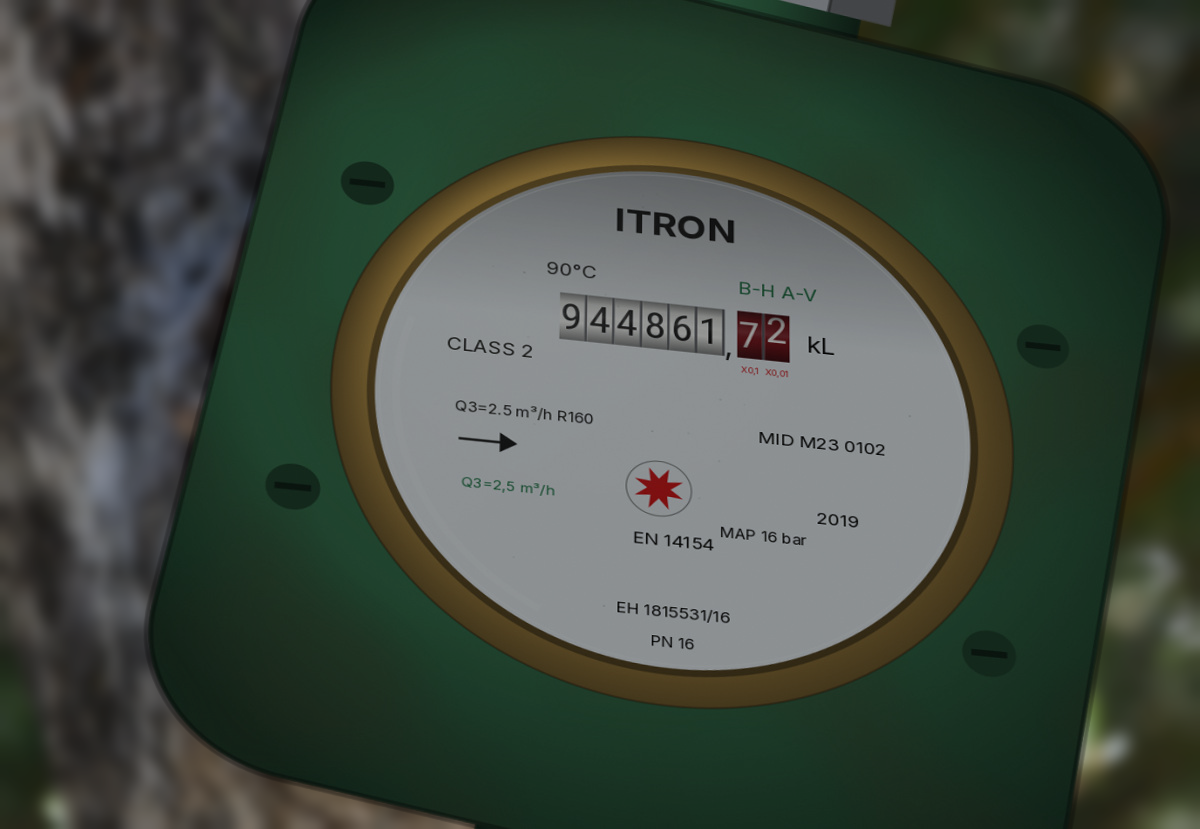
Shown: 944861.72 kL
